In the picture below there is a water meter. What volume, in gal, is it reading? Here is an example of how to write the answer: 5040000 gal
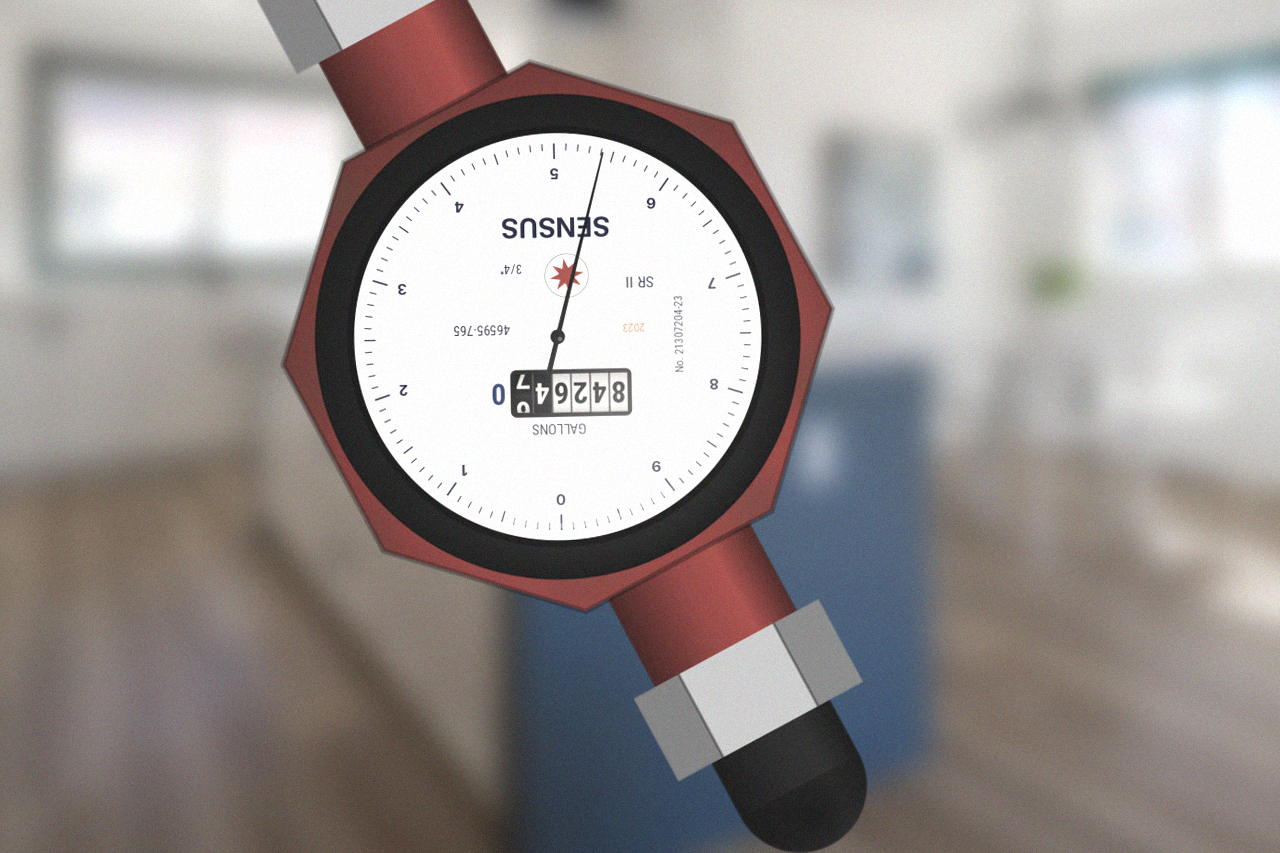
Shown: 8426465.4 gal
